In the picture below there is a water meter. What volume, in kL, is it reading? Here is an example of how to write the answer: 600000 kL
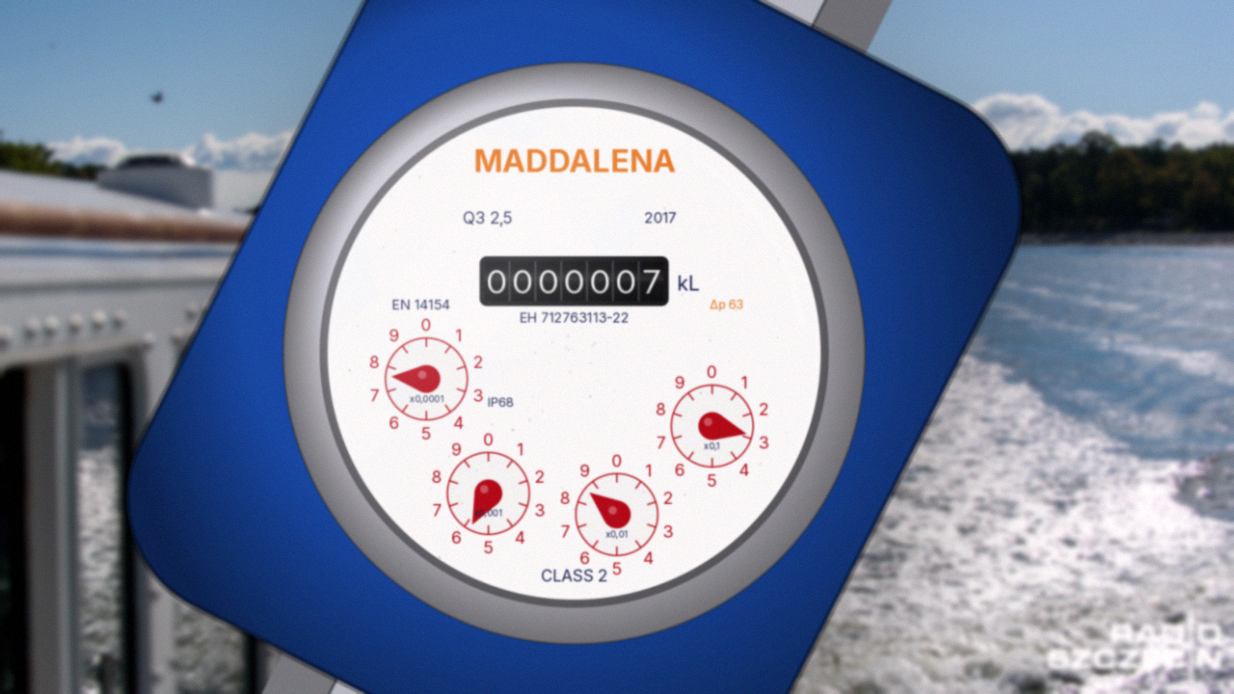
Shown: 7.2857 kL
